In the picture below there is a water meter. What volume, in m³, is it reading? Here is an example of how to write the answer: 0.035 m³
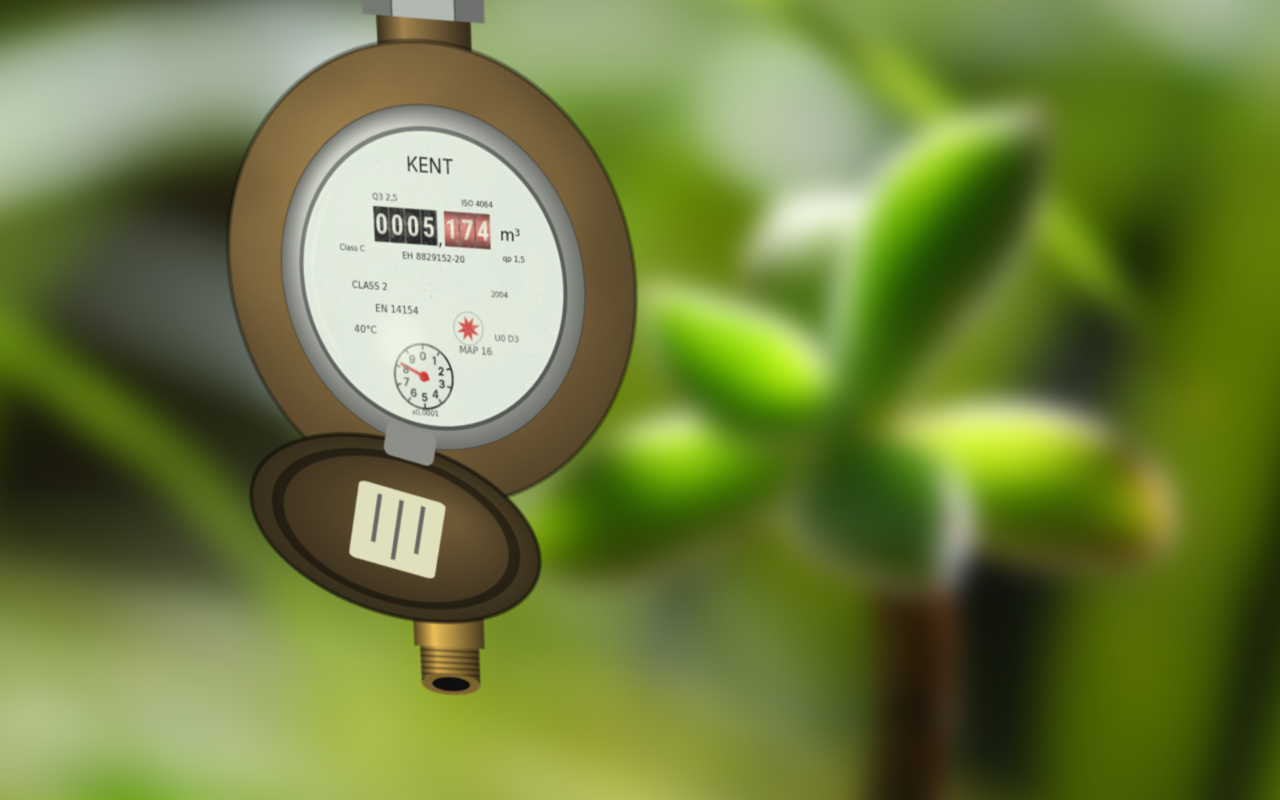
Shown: 5.1748 m³
